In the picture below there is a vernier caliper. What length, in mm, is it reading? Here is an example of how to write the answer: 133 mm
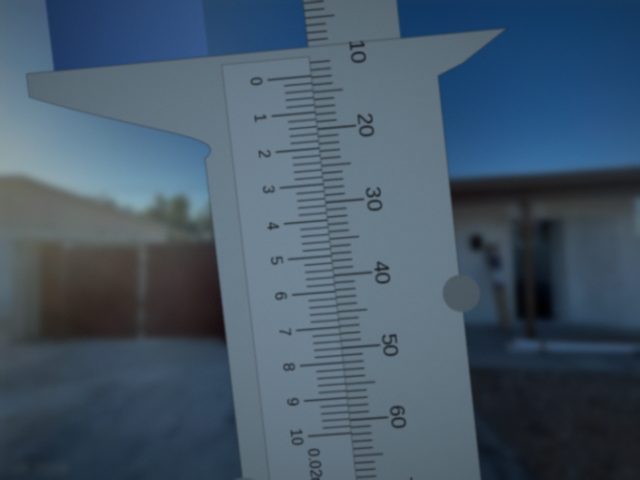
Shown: 12.8 mm
